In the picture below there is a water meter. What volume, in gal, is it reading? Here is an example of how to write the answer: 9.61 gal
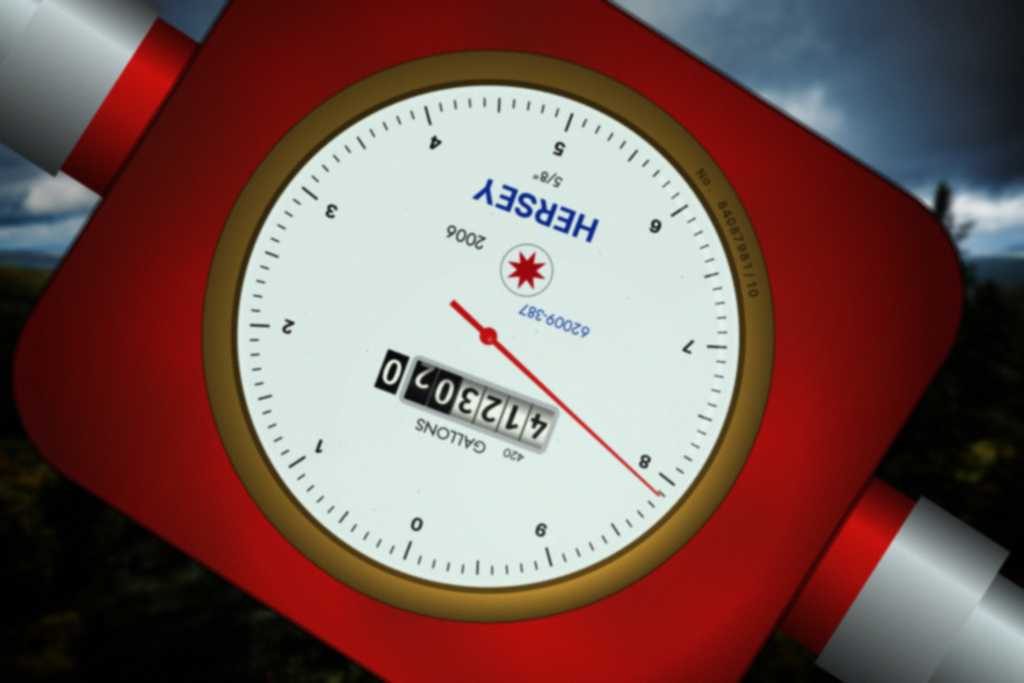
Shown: 4123018.1 gal
